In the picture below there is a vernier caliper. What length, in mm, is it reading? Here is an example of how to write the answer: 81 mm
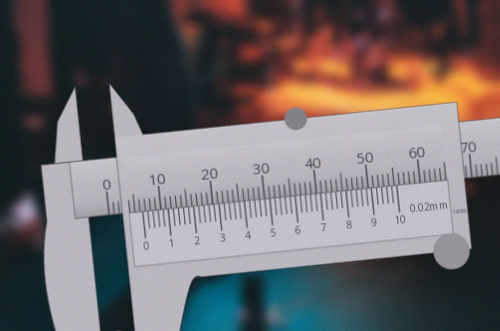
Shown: 6.5 mm
